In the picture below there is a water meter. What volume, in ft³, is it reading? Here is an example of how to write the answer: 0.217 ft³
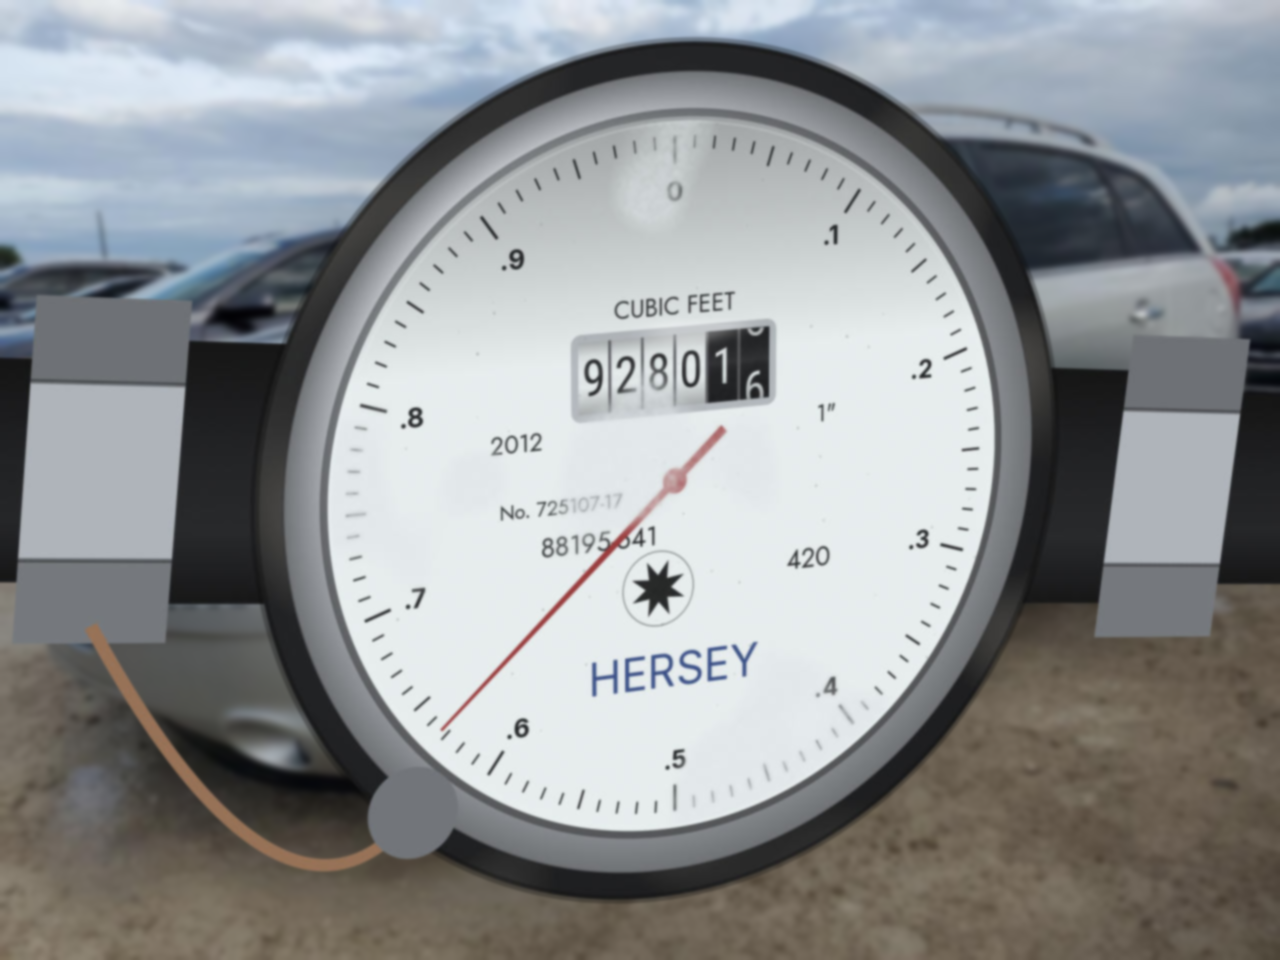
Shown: 928015.63 ft³
